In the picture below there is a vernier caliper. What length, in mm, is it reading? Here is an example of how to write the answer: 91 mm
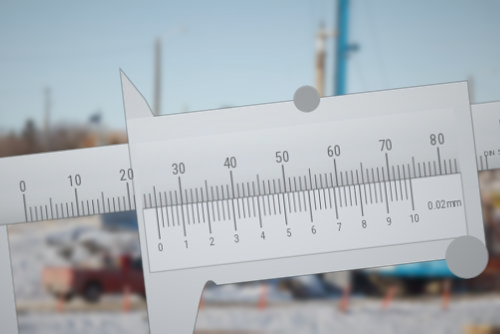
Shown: 25.0 mm
